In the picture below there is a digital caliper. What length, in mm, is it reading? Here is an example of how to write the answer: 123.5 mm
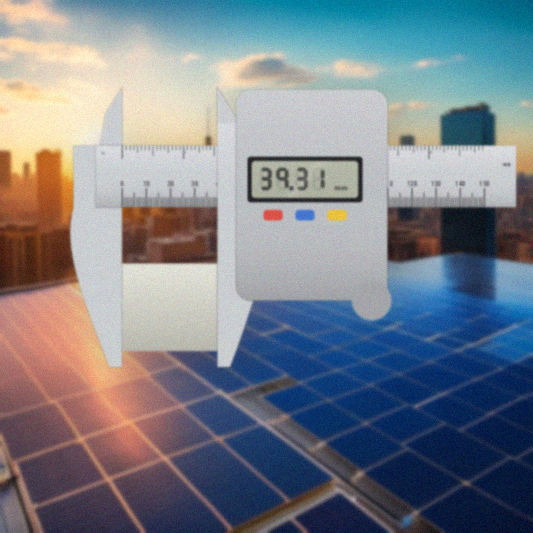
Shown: 39.31 mm
